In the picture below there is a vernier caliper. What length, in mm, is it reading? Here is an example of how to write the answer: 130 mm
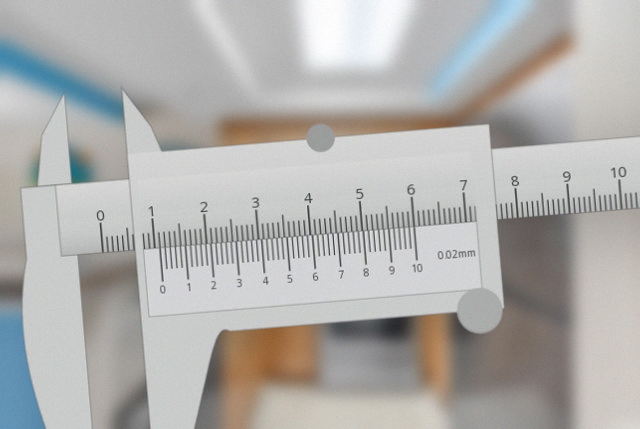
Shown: 11.0 mm
